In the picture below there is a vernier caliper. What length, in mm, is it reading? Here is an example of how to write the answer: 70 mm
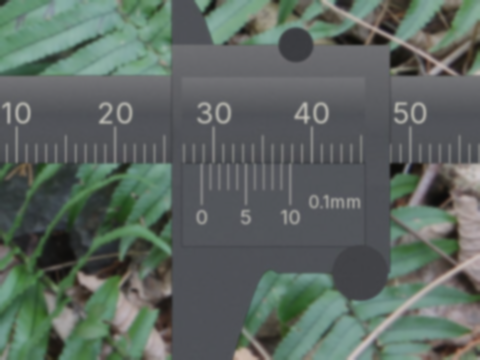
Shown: 28.8 mm
